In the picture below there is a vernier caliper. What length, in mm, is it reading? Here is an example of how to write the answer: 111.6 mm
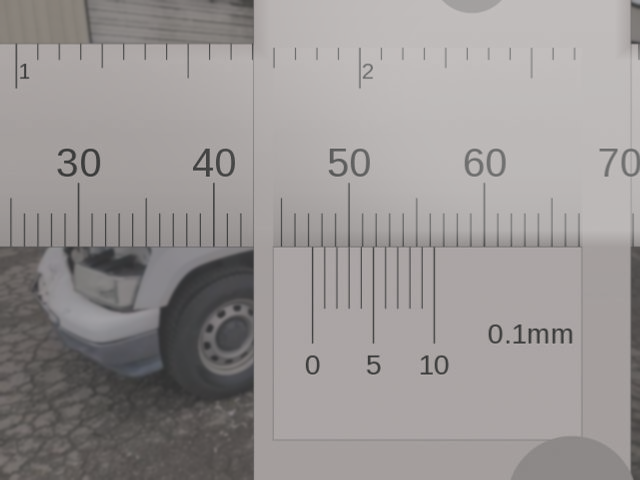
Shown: 47.3 mm
